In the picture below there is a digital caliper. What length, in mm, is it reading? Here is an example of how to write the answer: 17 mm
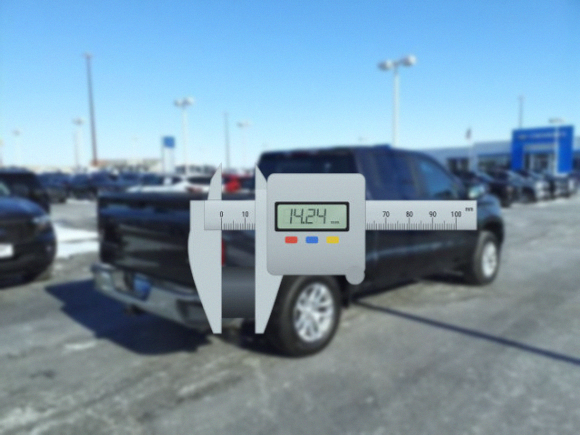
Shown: 14.24 mm
